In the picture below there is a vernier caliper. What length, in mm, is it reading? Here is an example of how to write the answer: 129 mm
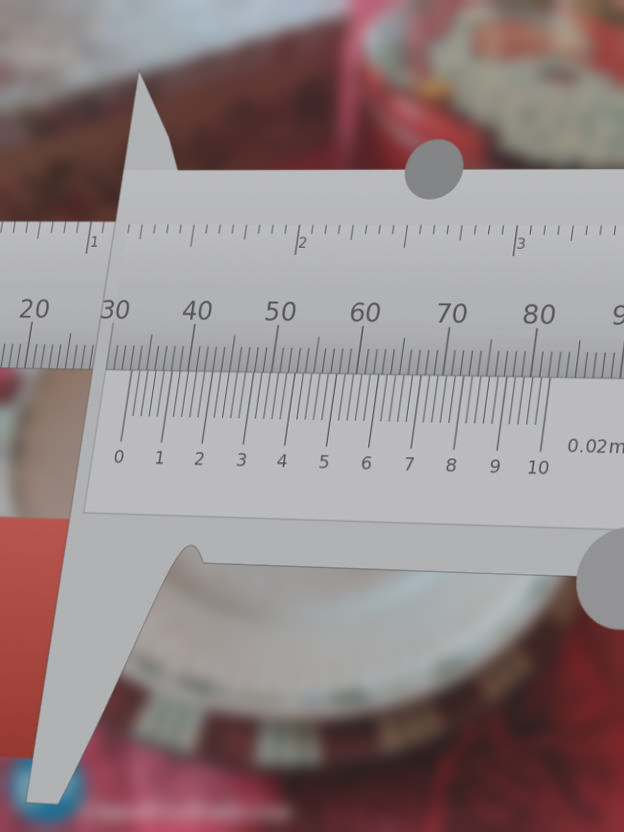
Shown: 33.2 mm
